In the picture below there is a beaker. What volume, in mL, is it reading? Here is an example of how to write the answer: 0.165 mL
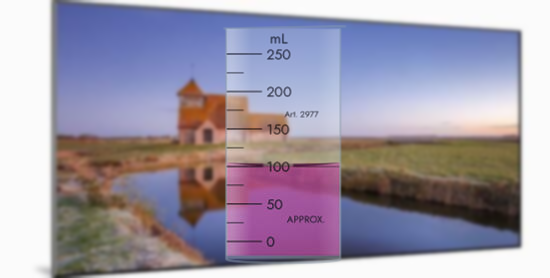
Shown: 100 mL
